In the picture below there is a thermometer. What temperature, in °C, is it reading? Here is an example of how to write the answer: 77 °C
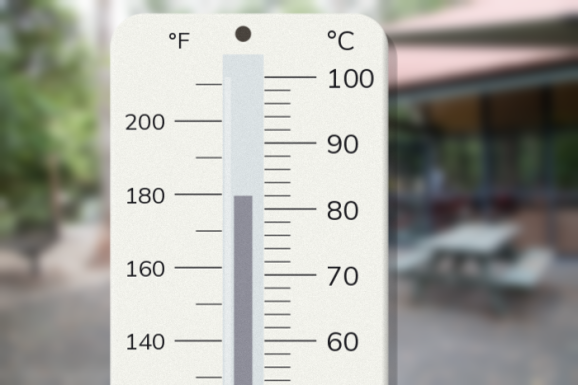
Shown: 82 °C
